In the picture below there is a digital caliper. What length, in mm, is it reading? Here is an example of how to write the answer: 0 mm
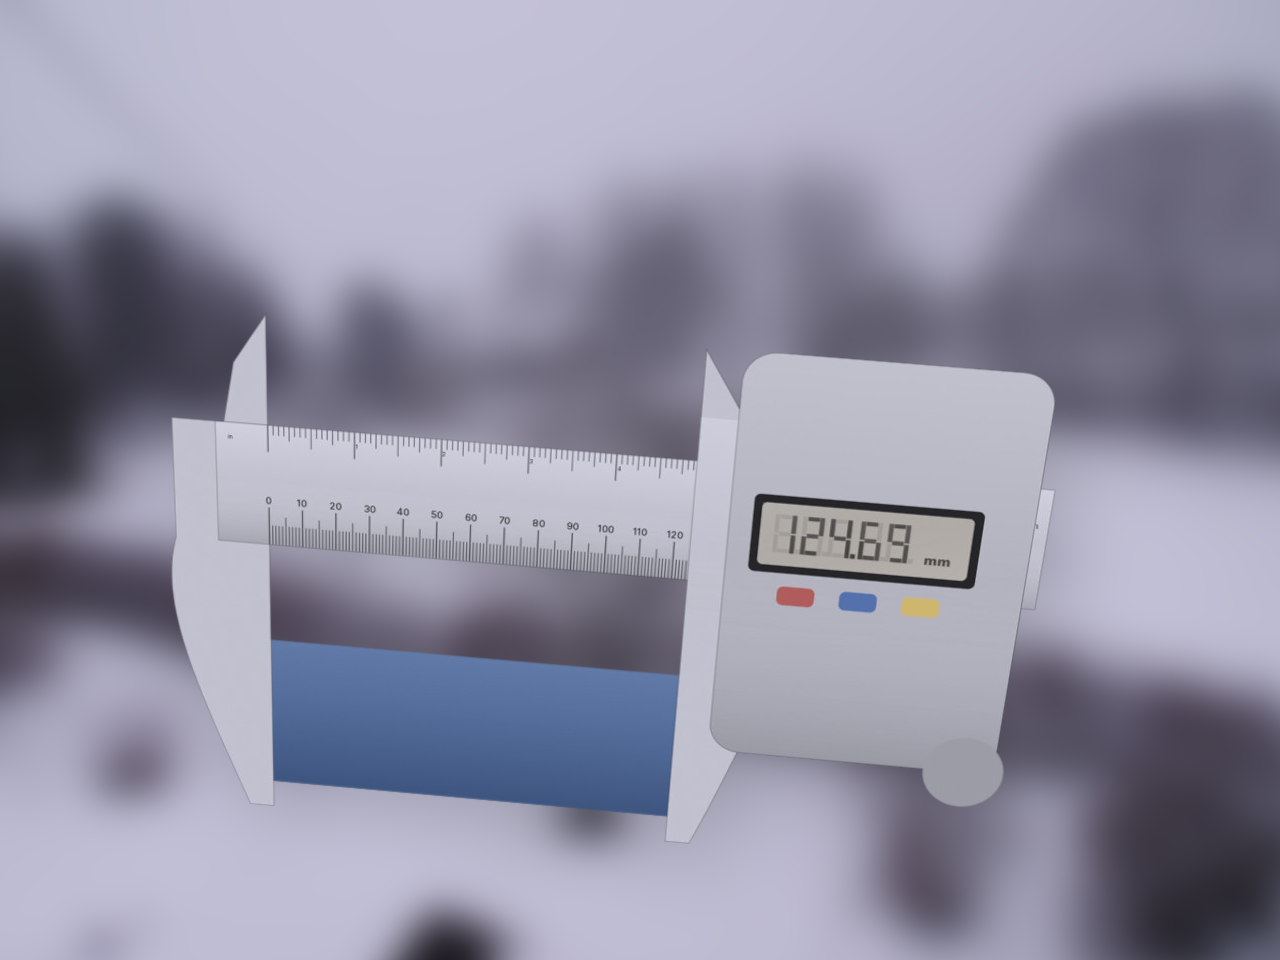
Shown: 124.69 mm
